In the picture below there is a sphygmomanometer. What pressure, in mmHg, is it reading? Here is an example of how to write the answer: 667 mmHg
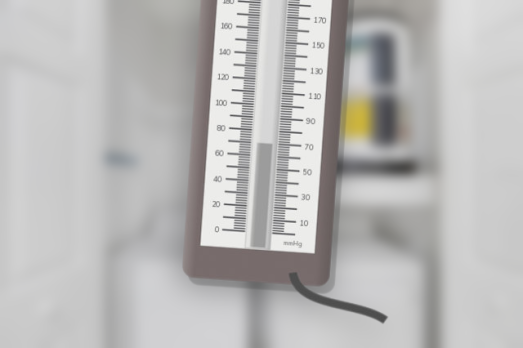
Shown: 70 mmHg
